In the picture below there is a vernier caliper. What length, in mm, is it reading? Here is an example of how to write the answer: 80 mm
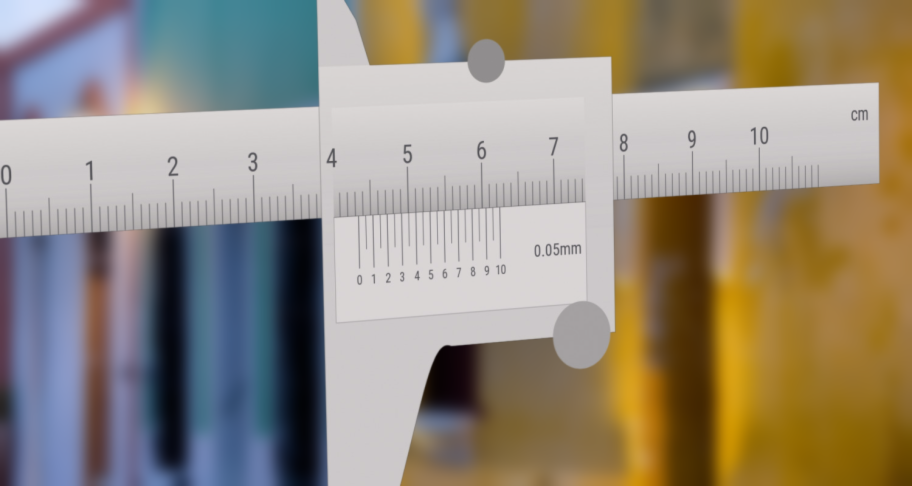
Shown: 43.4 mm
